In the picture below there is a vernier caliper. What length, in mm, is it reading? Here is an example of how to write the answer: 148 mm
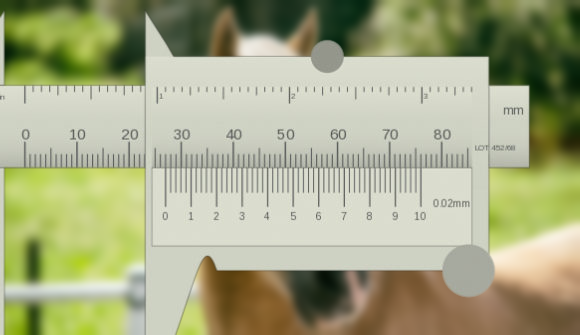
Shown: 27.0 mm
